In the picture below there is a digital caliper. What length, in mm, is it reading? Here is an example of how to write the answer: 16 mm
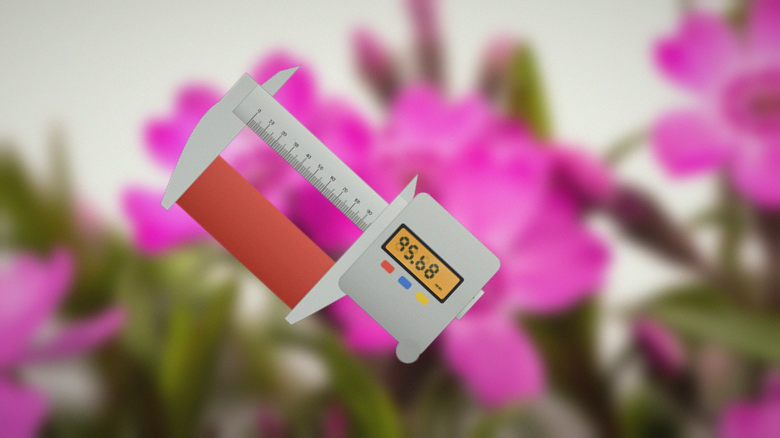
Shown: 95.68 mm
